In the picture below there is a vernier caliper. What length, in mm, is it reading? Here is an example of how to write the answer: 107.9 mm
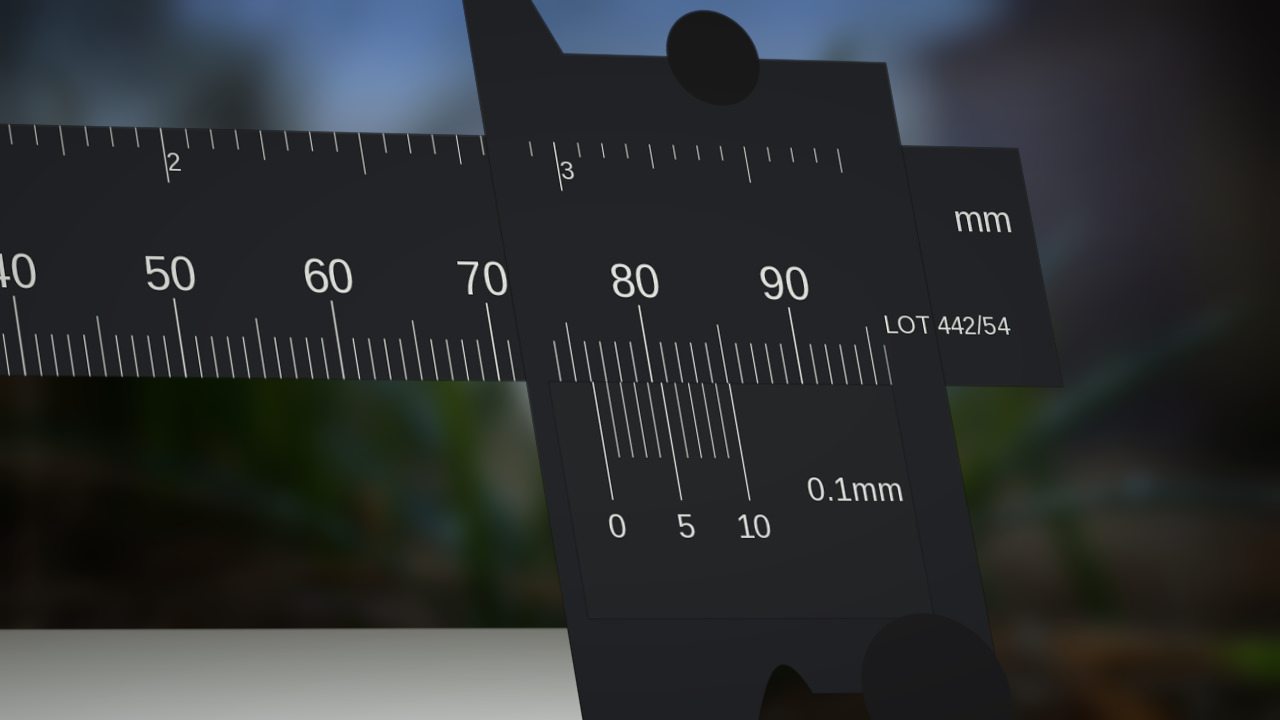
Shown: 76.1 mm
